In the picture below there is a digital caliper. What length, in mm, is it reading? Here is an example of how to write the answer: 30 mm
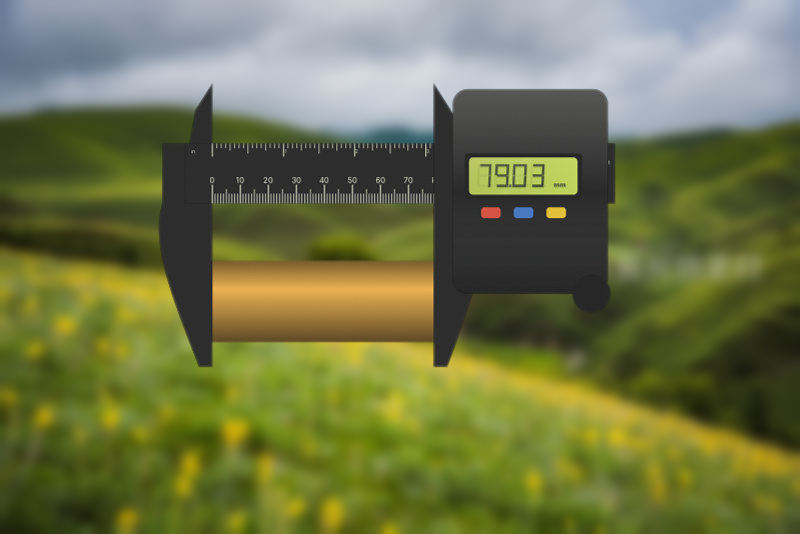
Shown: 79.03 mm
